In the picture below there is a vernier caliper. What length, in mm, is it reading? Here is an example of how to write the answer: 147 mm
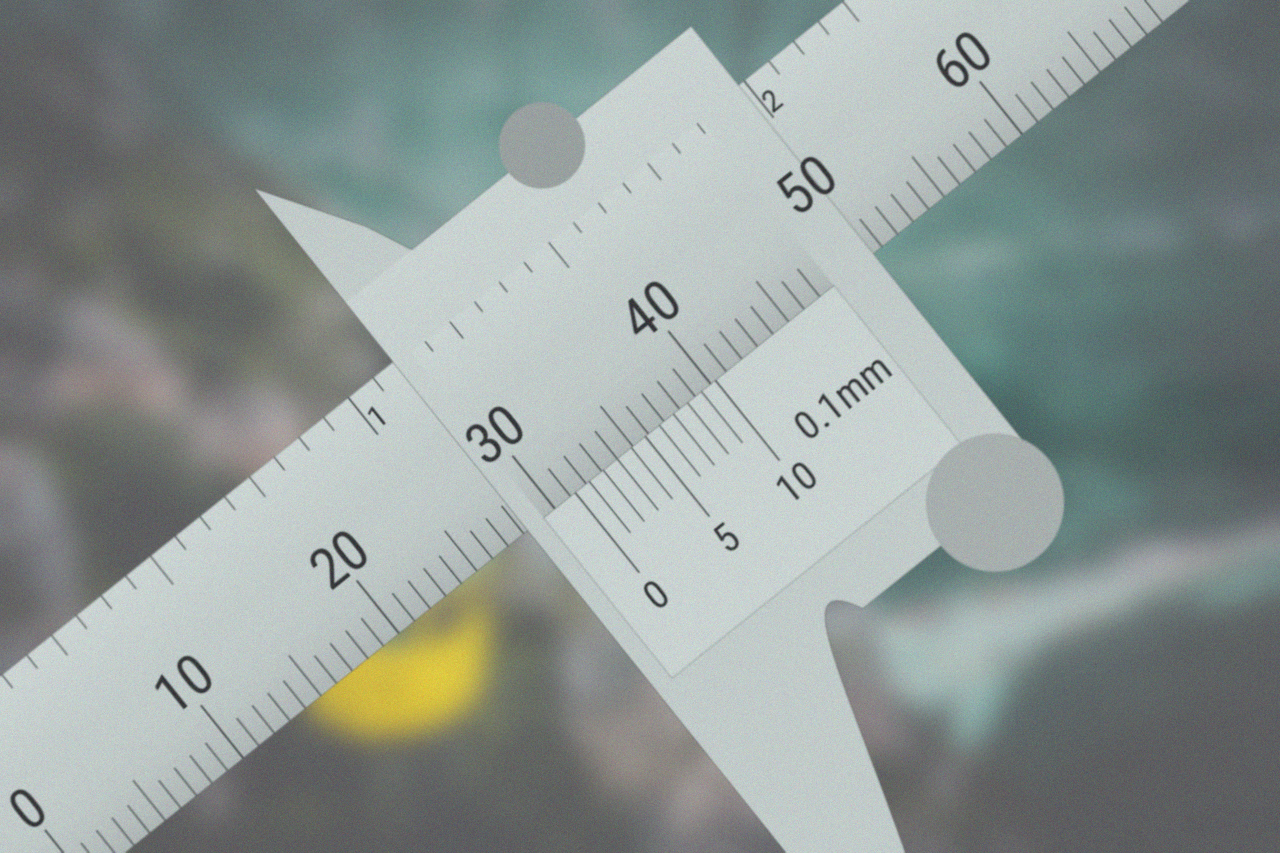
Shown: 31.3 mm
